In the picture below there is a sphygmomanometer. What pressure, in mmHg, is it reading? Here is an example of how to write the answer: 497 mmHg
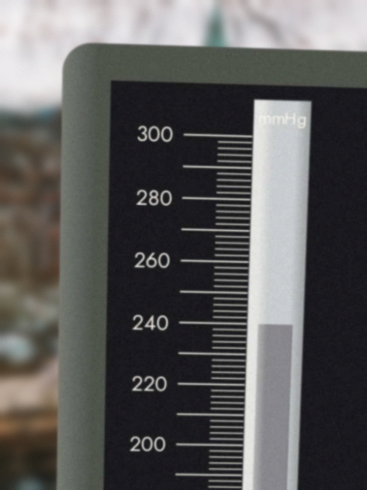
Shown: 240 mmHg
